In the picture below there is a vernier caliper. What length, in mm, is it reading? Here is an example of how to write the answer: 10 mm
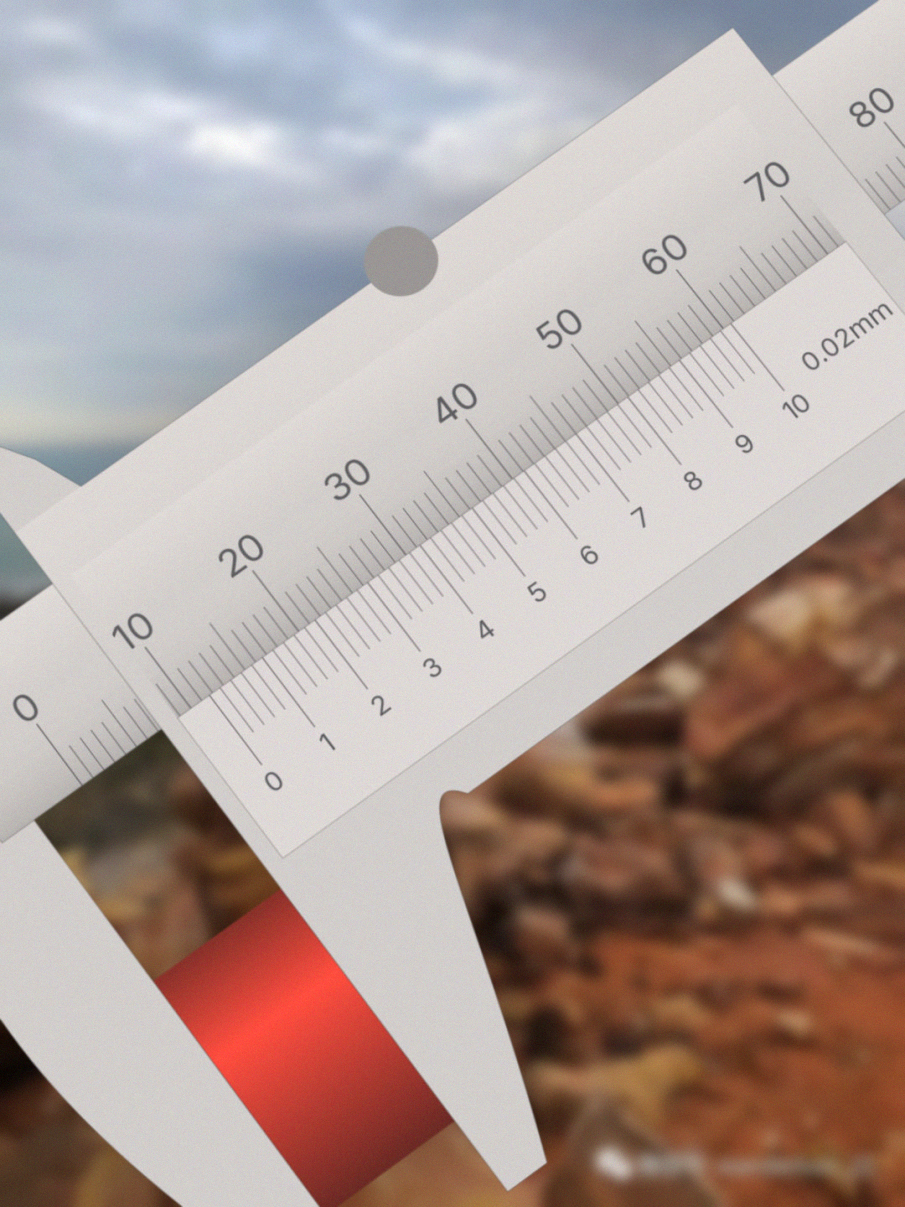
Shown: 11.7 mm
